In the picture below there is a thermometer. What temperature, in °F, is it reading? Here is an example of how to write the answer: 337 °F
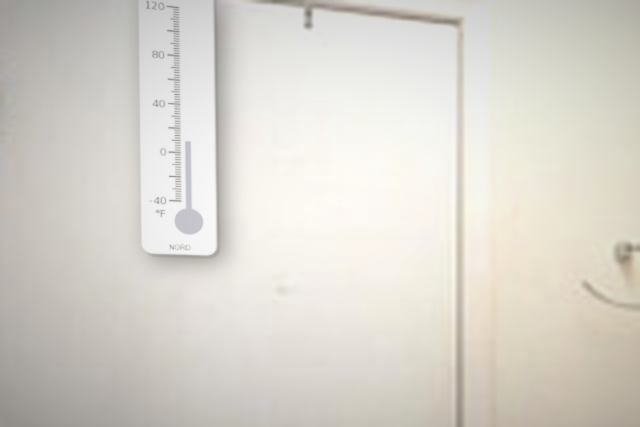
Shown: 10 °F
